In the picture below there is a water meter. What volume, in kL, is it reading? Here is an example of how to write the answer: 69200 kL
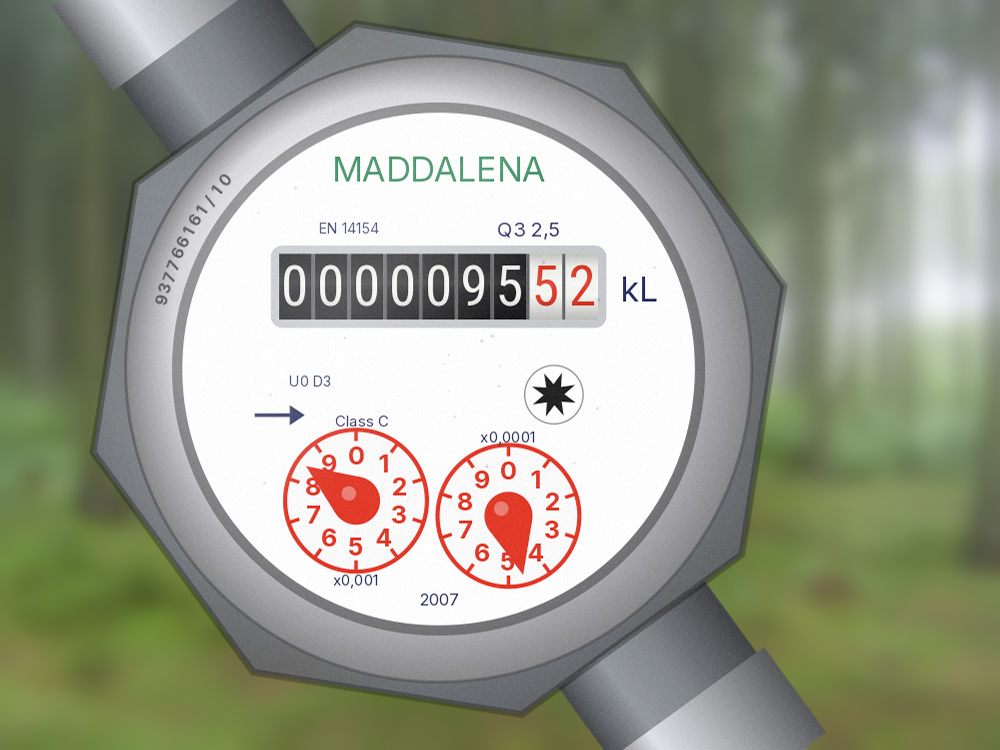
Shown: 95.5284 kL
